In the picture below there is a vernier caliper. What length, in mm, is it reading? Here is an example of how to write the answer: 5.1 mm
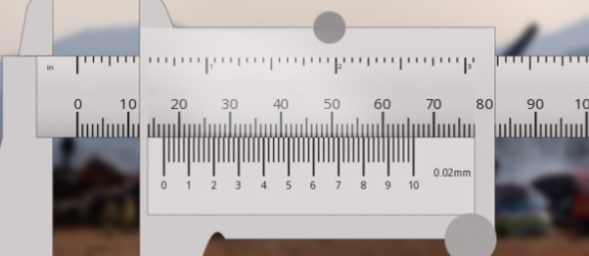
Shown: 17.0 mm
